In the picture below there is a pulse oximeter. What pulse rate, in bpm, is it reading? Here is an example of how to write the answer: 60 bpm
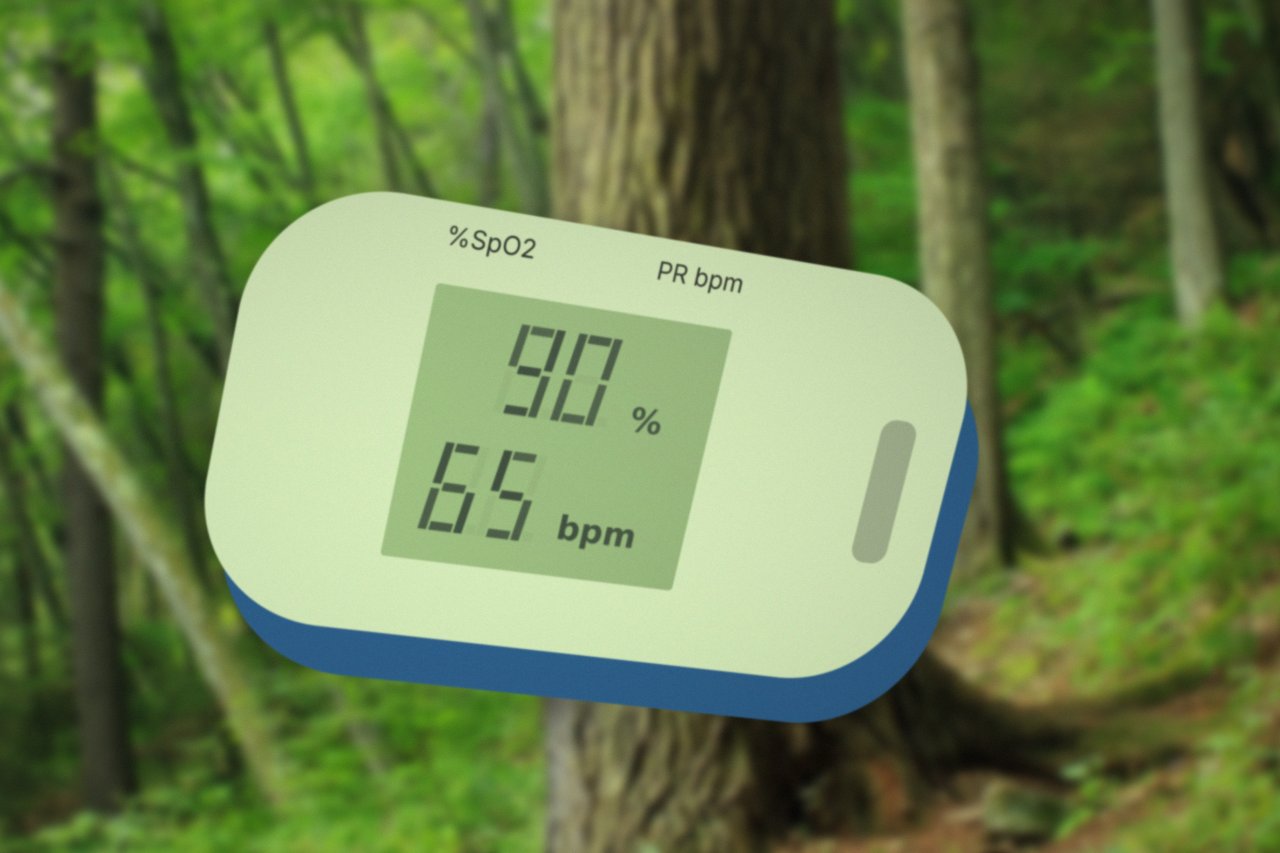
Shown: 65 bpm
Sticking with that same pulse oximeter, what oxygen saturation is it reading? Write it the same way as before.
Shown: 90 %
